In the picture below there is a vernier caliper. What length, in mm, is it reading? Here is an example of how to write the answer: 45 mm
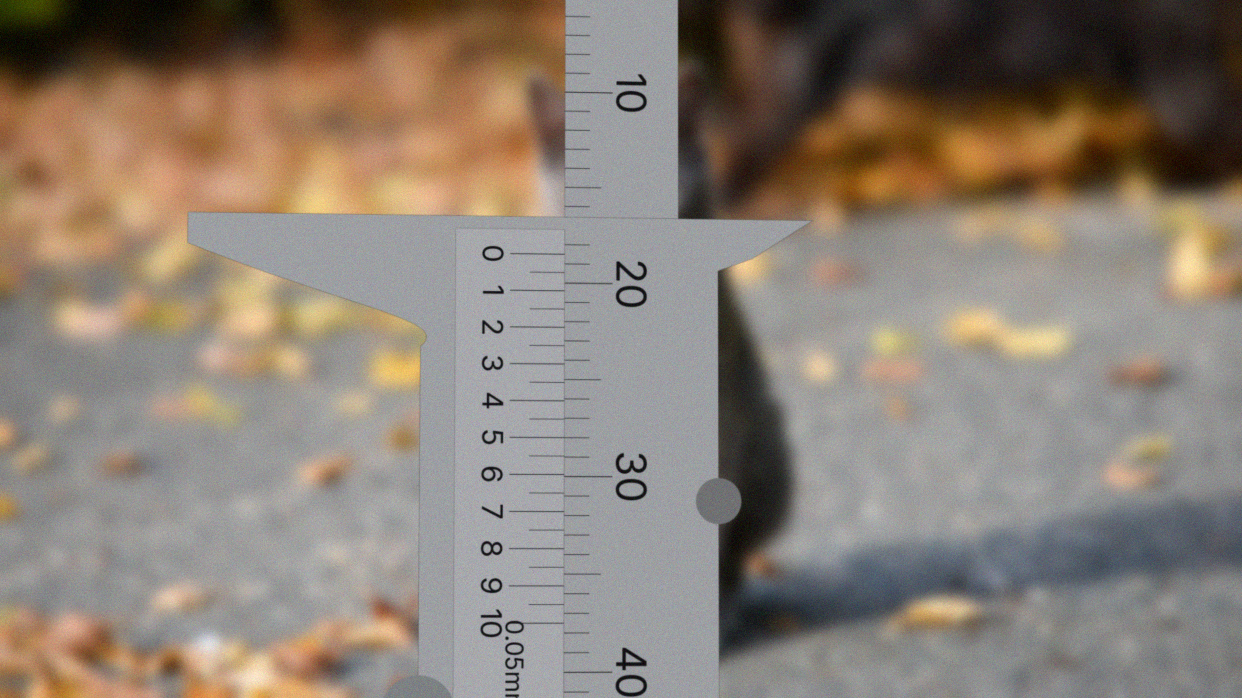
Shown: 18.5 mm
